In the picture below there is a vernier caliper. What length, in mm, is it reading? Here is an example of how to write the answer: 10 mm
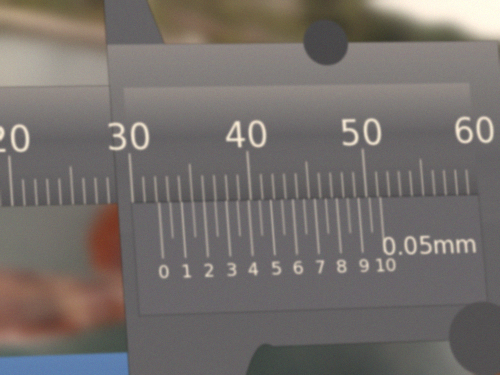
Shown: 32.2 mm
